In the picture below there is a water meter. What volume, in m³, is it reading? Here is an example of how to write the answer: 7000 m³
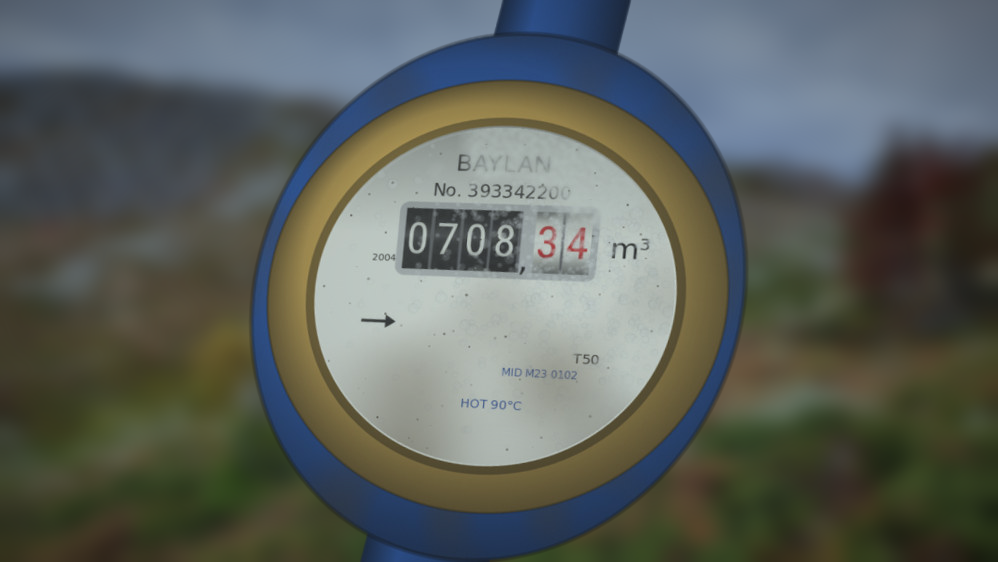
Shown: 708.34 m³
